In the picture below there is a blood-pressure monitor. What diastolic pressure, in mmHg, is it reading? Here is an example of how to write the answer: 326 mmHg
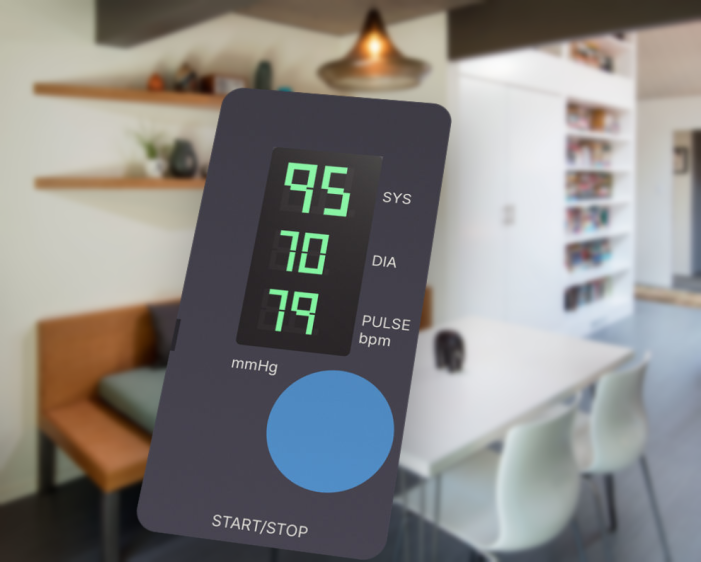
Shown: 70 mmHg
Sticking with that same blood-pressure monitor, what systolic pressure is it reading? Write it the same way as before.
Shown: 95 mmHg
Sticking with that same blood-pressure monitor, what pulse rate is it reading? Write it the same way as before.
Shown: 79 bpm
